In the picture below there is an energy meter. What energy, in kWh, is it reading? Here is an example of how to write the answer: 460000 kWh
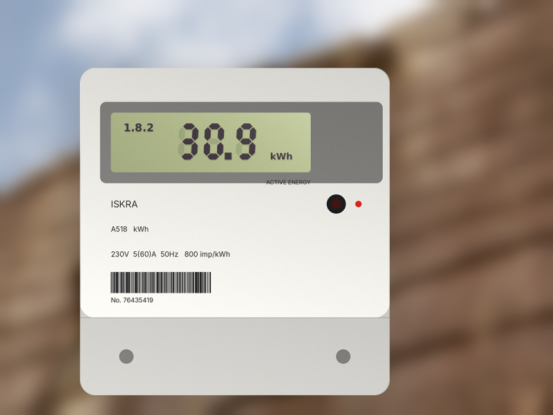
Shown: 30.9 kWh
